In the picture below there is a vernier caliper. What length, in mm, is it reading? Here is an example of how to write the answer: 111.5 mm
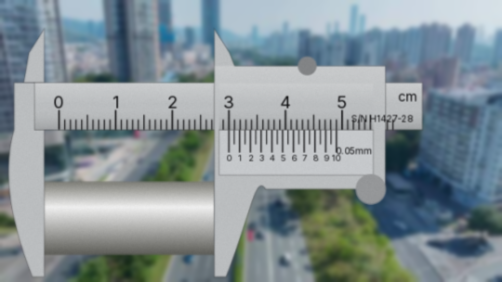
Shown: 30.0 mm
